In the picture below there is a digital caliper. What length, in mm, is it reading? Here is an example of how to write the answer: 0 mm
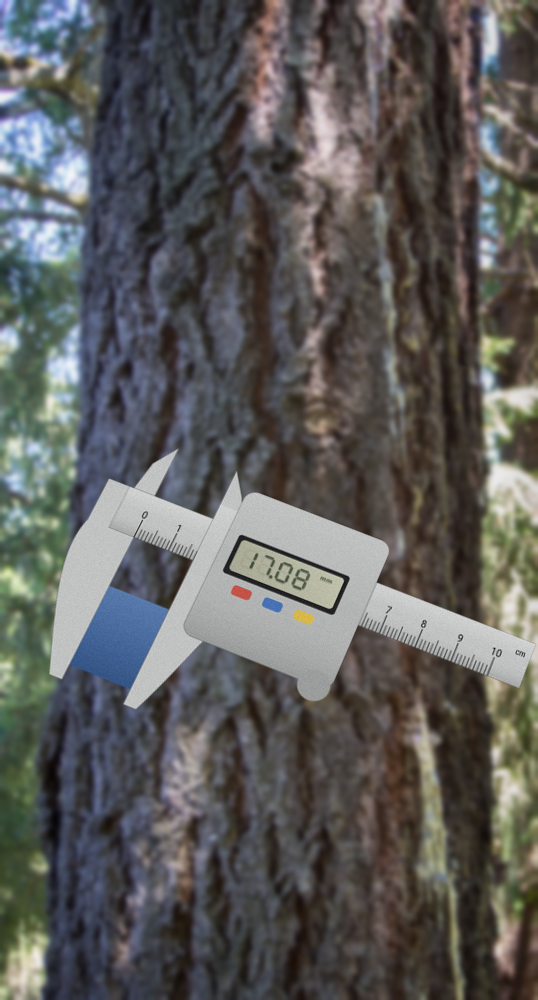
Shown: 17.08 mm
